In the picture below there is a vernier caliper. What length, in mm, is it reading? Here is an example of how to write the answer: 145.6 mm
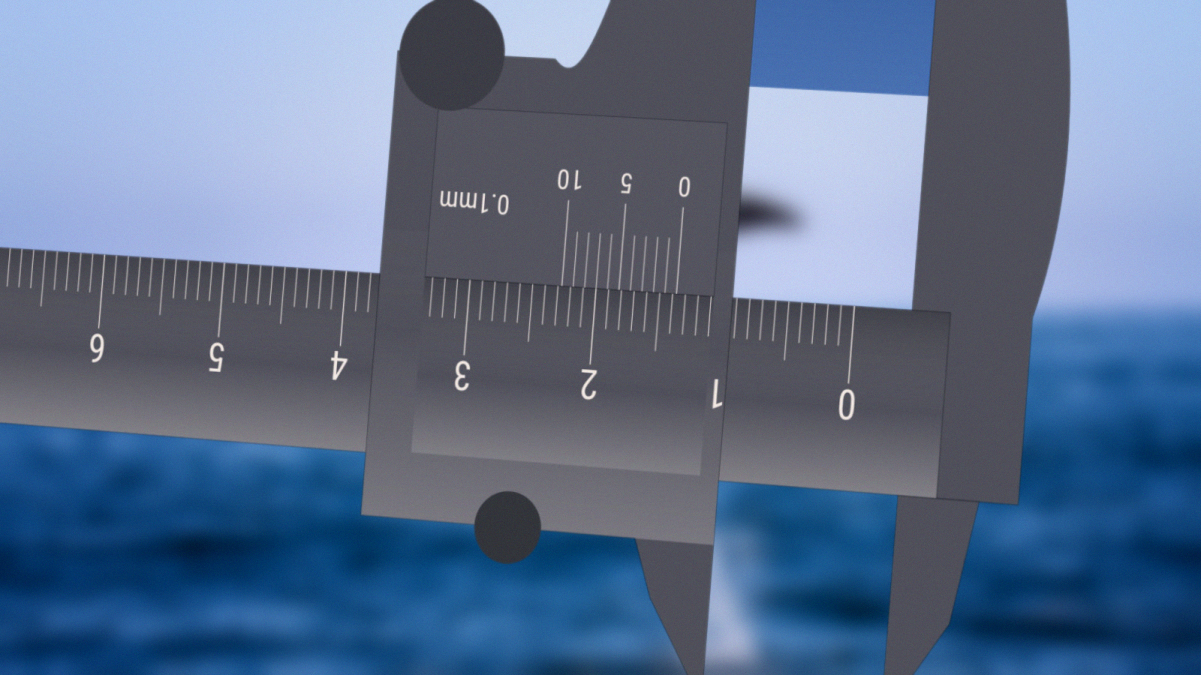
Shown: 13.7 mm
